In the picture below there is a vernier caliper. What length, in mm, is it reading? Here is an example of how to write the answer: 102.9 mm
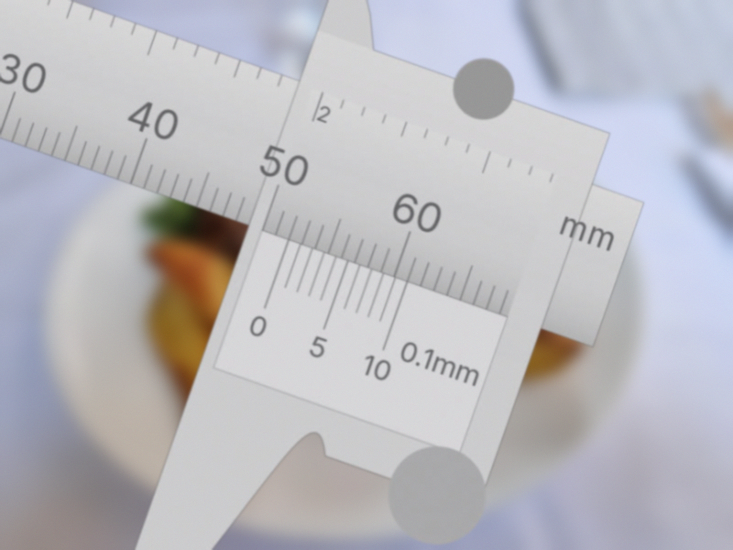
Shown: 52.0 mm
